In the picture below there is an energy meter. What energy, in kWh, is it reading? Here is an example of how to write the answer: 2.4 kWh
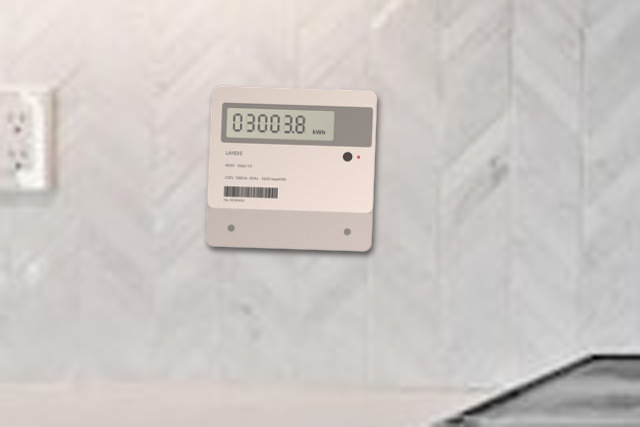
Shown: 3003.8 kWh
